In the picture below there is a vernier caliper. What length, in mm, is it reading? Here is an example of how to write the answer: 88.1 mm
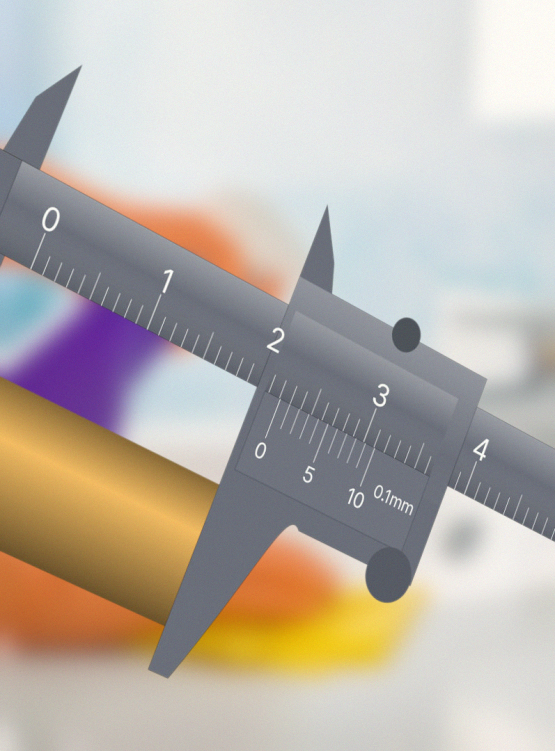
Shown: 22.1 mm
